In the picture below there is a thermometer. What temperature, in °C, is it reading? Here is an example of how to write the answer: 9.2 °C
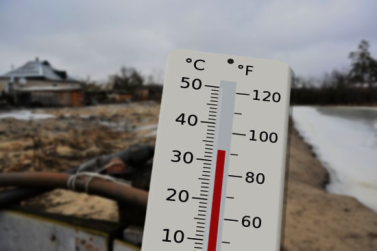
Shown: 33 °C
